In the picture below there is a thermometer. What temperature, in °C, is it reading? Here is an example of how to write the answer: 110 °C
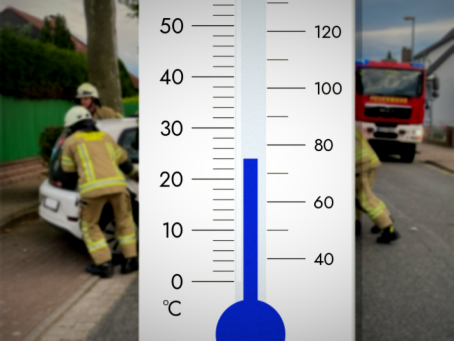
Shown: 24 °C
